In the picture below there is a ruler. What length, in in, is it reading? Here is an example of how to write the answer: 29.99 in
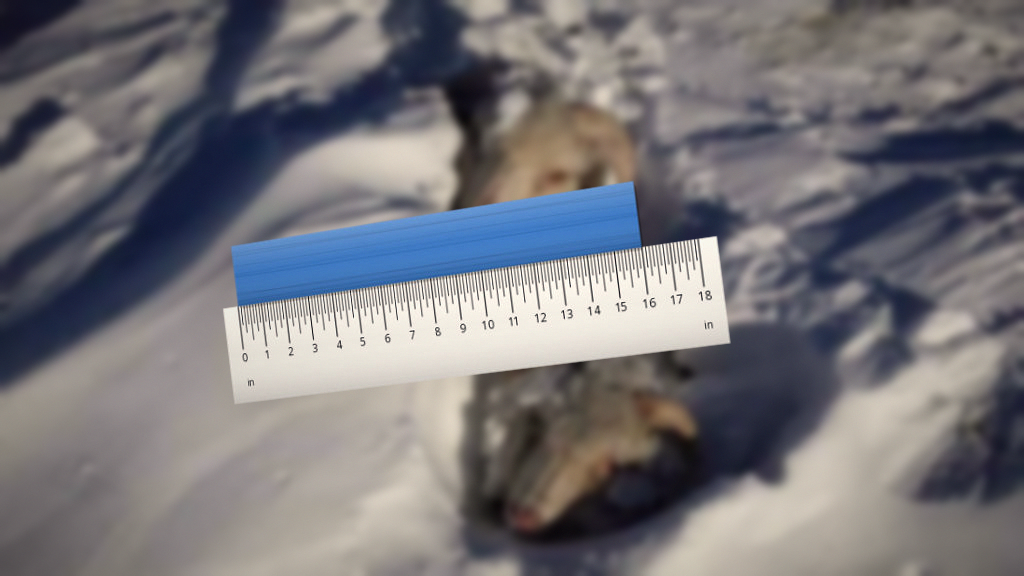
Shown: 16 in
